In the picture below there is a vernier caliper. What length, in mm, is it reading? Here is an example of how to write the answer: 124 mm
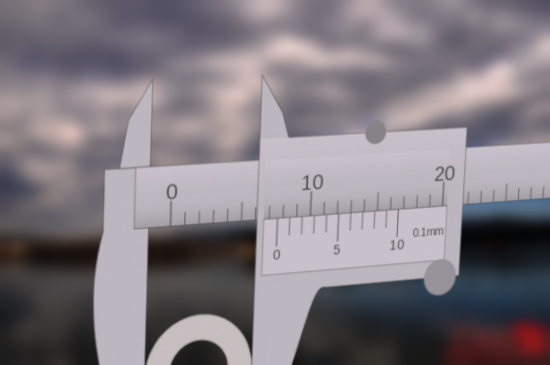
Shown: 7.6 mm
